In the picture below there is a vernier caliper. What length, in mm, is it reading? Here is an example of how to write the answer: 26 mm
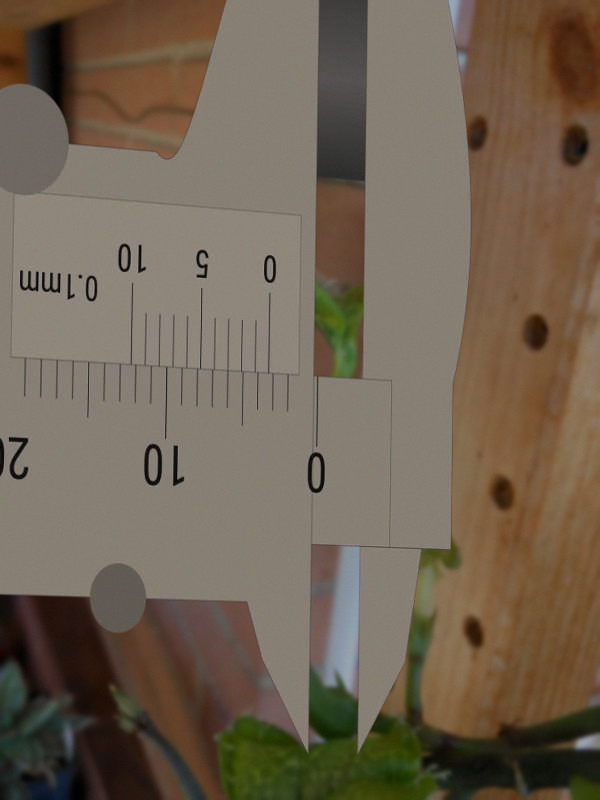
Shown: 3.3 mm
